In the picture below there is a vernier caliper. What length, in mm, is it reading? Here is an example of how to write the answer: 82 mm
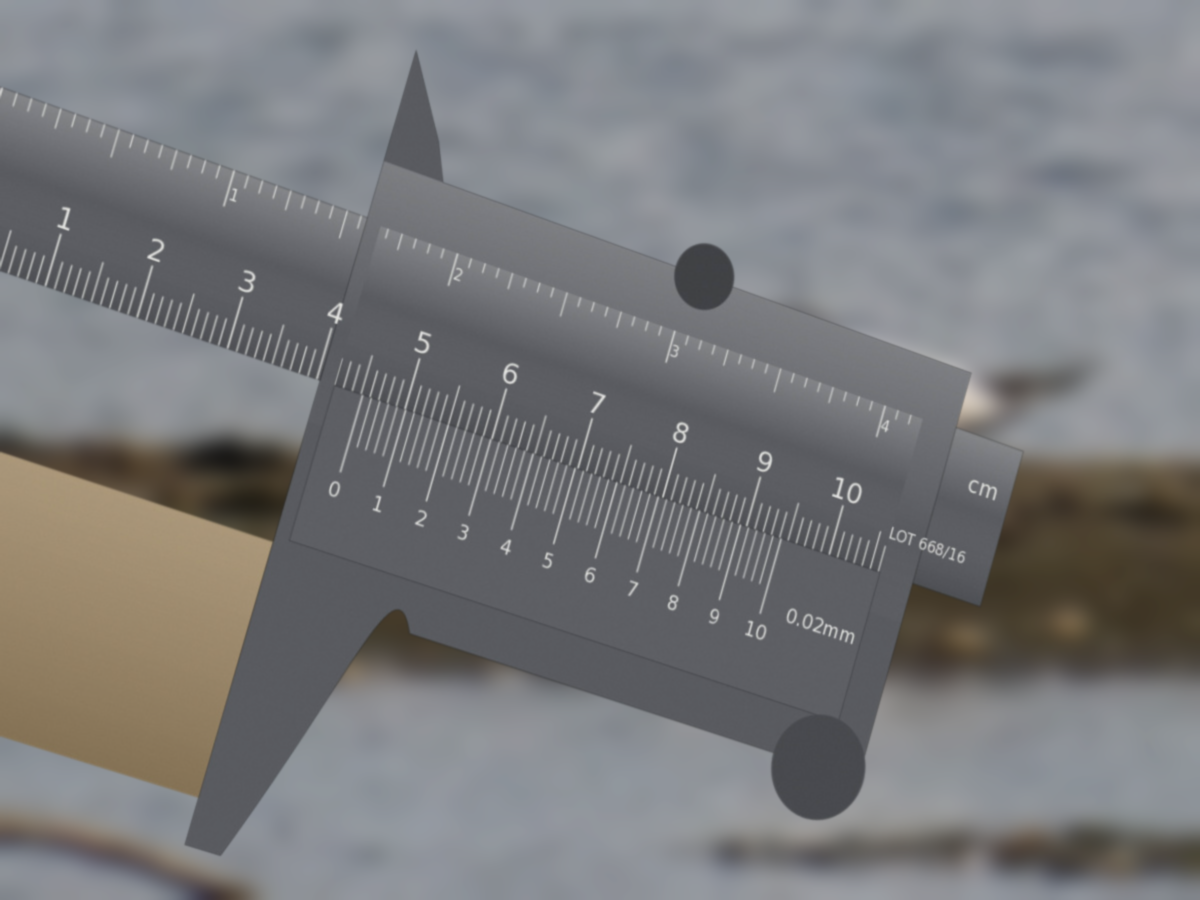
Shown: 45.2 mm
